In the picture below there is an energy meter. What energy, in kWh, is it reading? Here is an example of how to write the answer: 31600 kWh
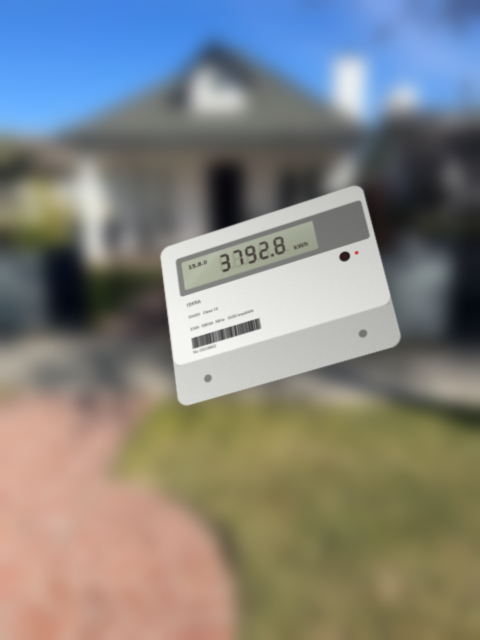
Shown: 3792.8 kWh
